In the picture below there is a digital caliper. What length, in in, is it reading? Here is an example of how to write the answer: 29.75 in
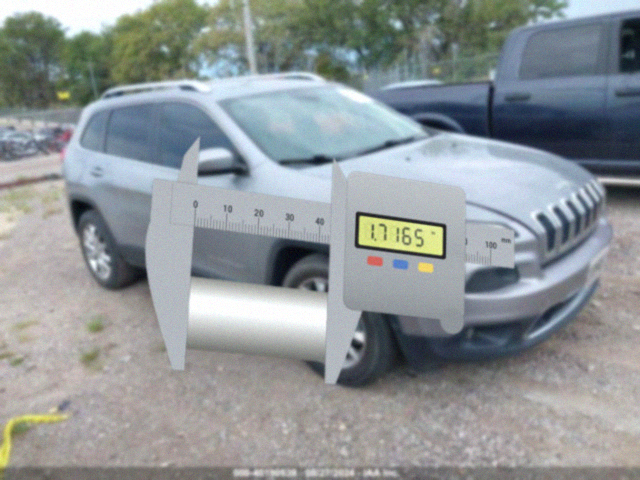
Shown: 1.7165 in
